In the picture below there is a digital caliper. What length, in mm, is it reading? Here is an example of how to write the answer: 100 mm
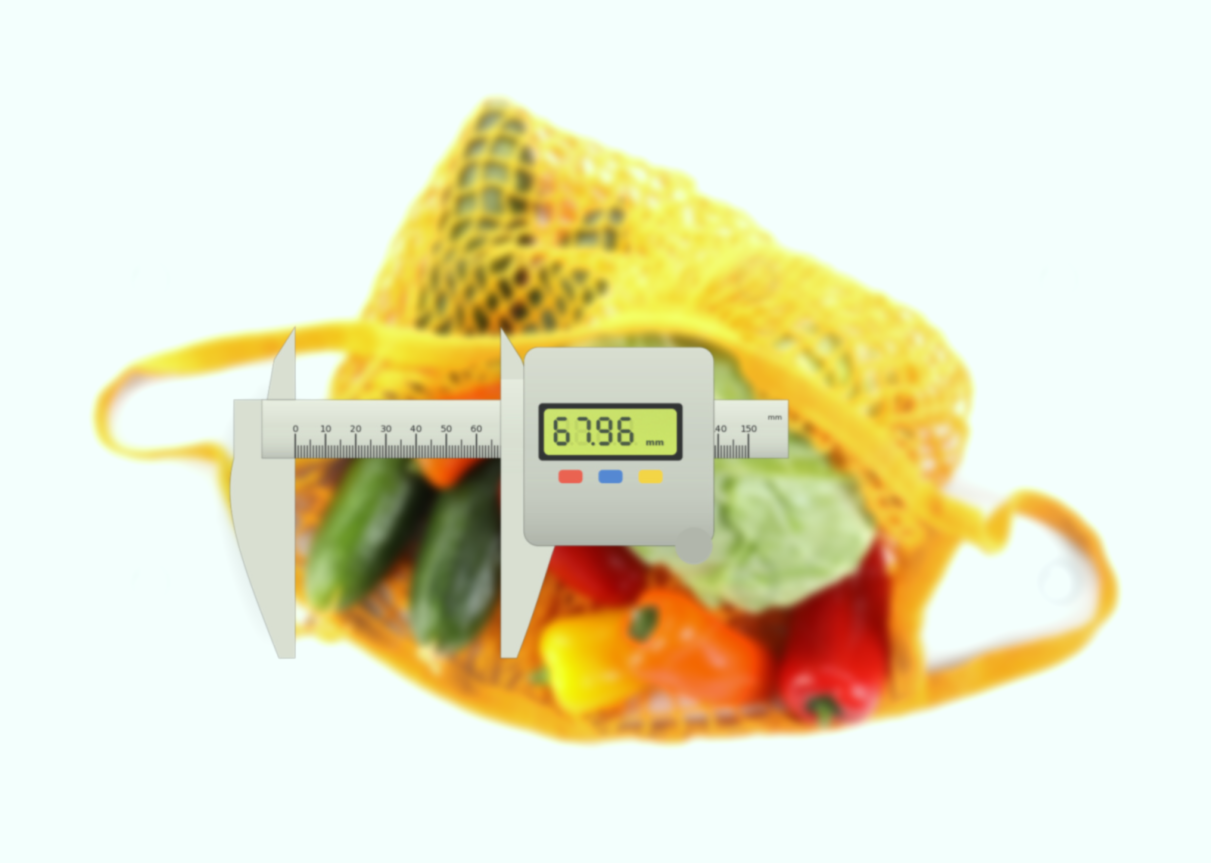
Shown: 67.96 mm
